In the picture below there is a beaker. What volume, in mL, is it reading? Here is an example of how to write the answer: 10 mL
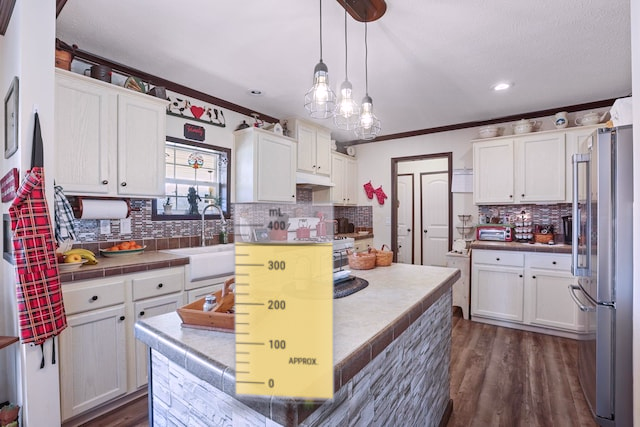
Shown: 350 mL
